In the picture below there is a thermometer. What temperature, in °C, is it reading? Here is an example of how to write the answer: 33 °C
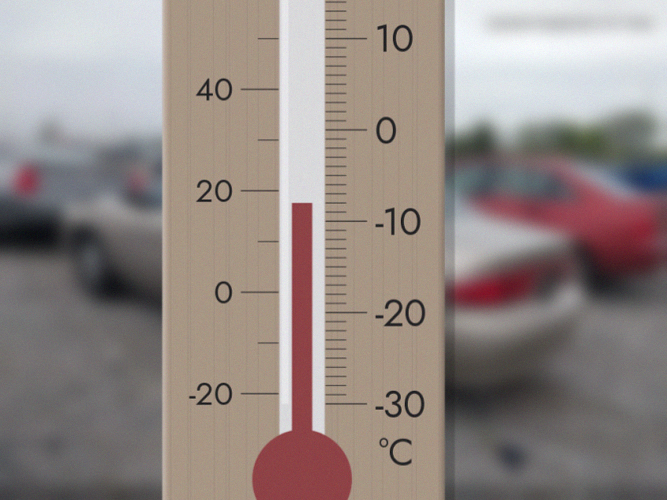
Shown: -8 °C
